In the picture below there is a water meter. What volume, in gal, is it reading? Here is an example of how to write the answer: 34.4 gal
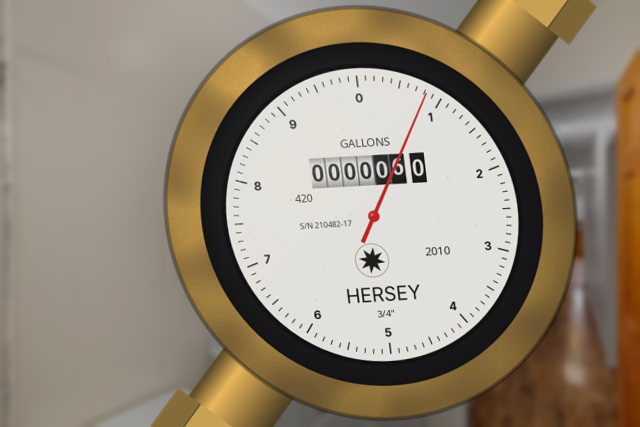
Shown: 60.8 gal
